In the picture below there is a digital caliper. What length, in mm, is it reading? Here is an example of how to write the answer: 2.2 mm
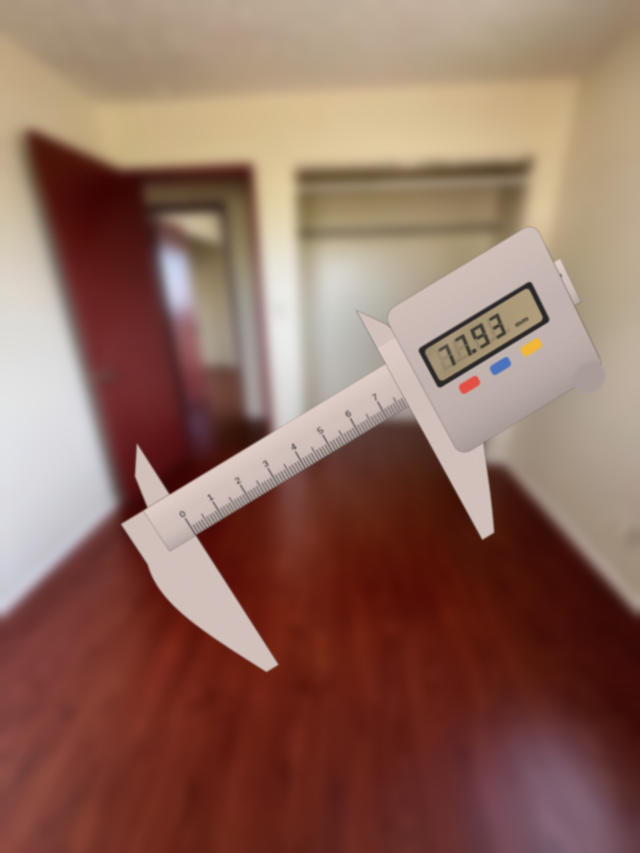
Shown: 77.93 mm
